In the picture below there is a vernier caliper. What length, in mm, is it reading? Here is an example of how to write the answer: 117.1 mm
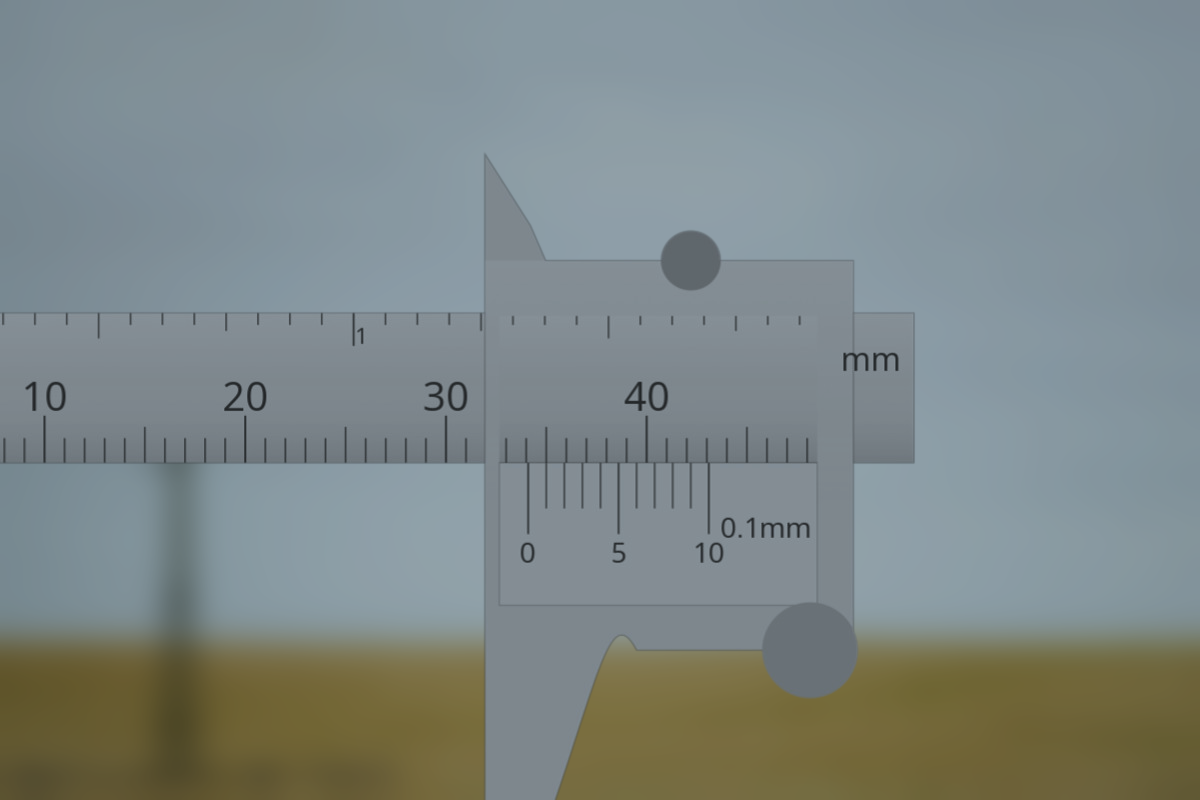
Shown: 34.1 mm
